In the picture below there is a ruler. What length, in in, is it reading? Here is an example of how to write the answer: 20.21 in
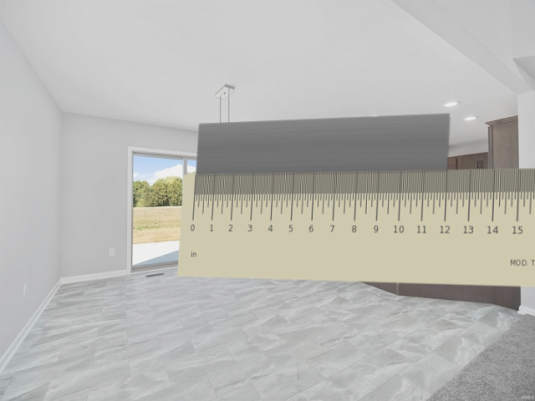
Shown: 12 in
